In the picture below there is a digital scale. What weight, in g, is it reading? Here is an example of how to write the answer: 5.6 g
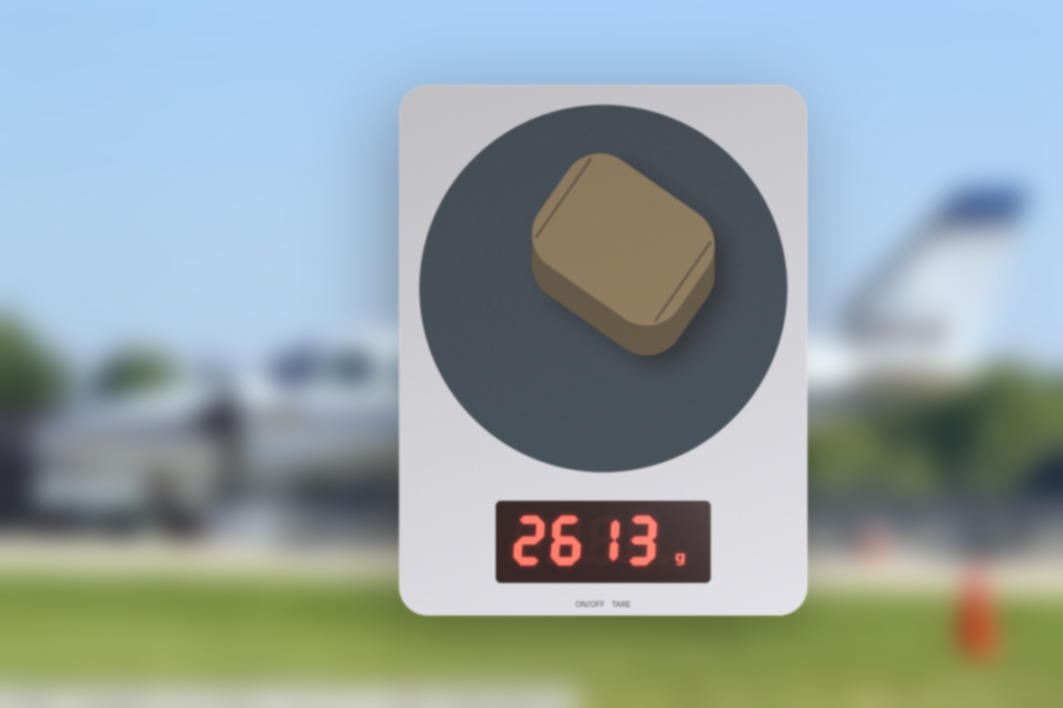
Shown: 2613 g
